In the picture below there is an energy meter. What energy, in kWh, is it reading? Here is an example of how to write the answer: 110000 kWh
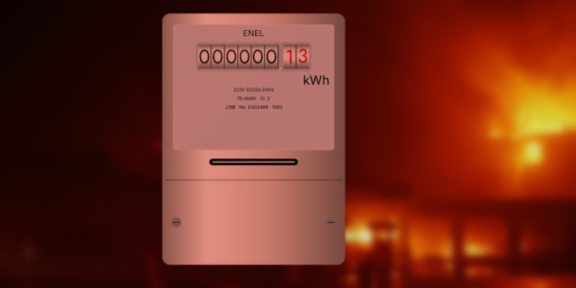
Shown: 0.13 kWh
